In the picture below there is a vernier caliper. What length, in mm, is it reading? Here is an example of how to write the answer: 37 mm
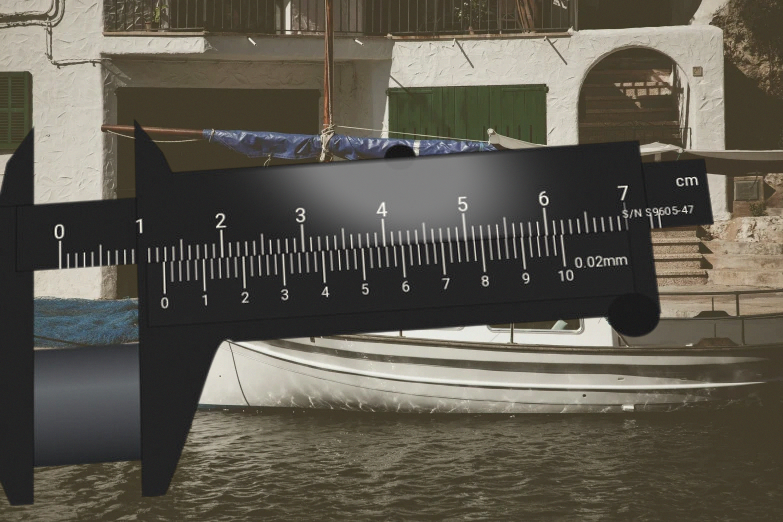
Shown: 12.8 mm
